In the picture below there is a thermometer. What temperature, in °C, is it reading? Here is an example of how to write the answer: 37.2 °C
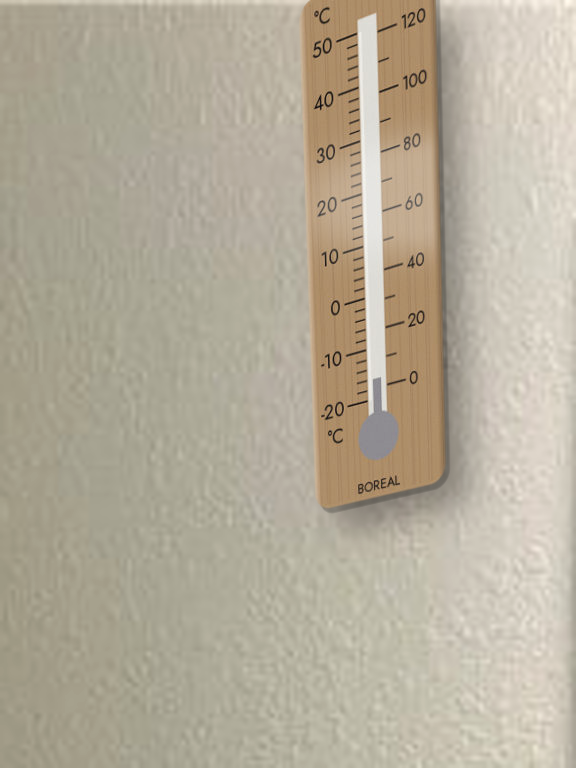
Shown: -16 °C
